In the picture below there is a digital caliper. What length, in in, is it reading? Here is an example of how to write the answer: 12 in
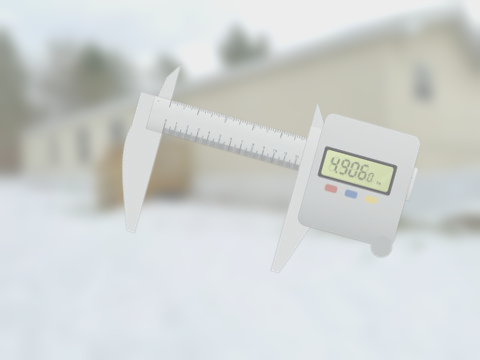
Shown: 4.9060 in
